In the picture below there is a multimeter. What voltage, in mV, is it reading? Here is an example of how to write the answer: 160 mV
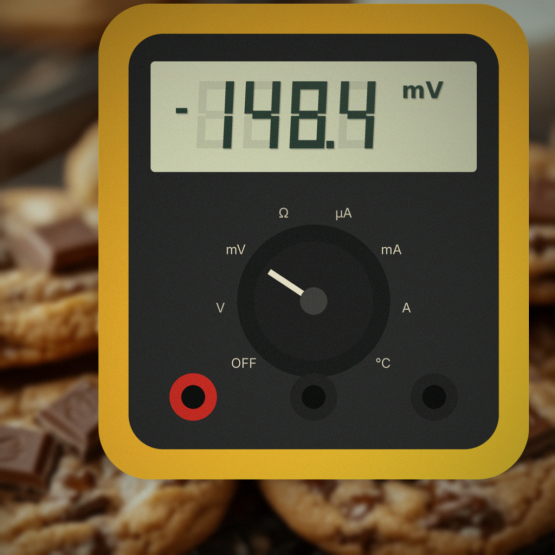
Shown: -148.4 mV
